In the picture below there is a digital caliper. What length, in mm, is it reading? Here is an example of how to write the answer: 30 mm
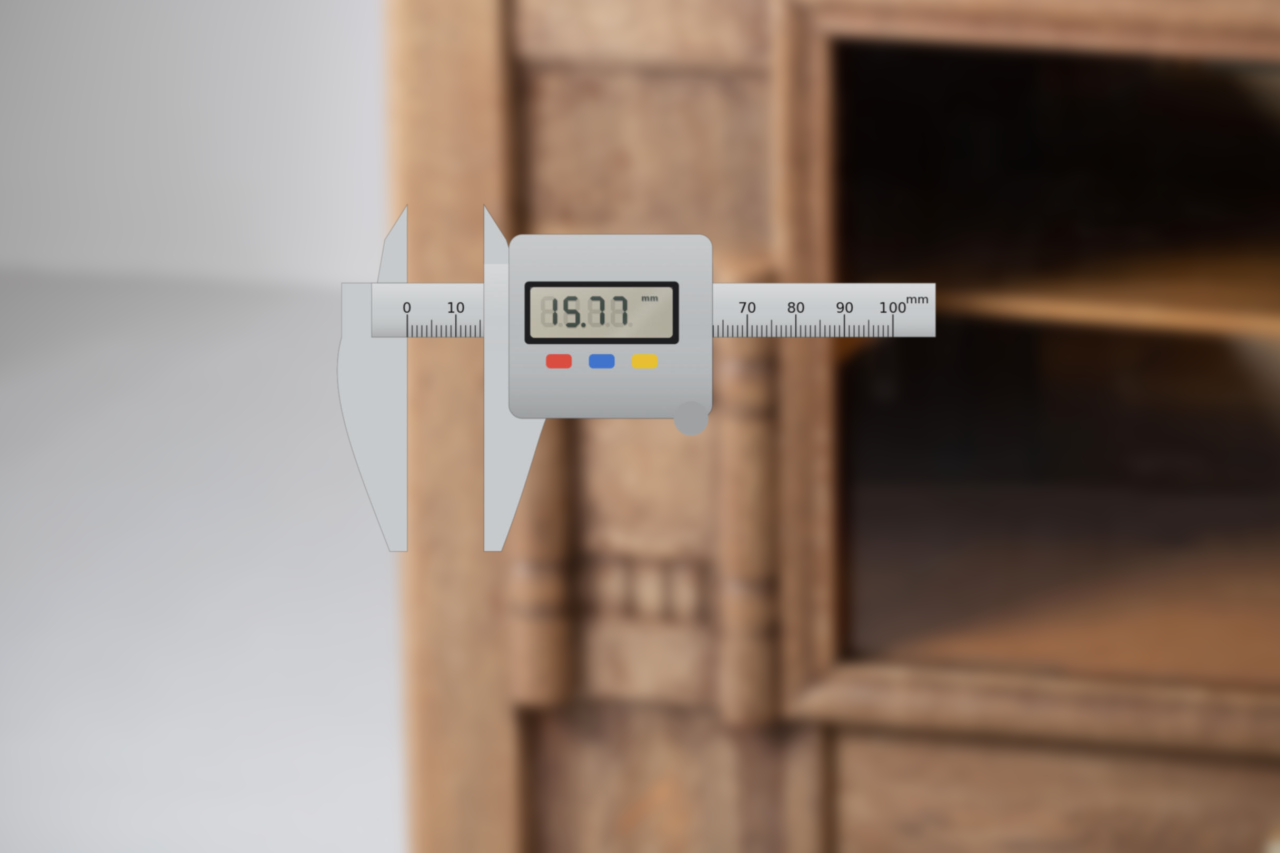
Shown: 15.77 mm
